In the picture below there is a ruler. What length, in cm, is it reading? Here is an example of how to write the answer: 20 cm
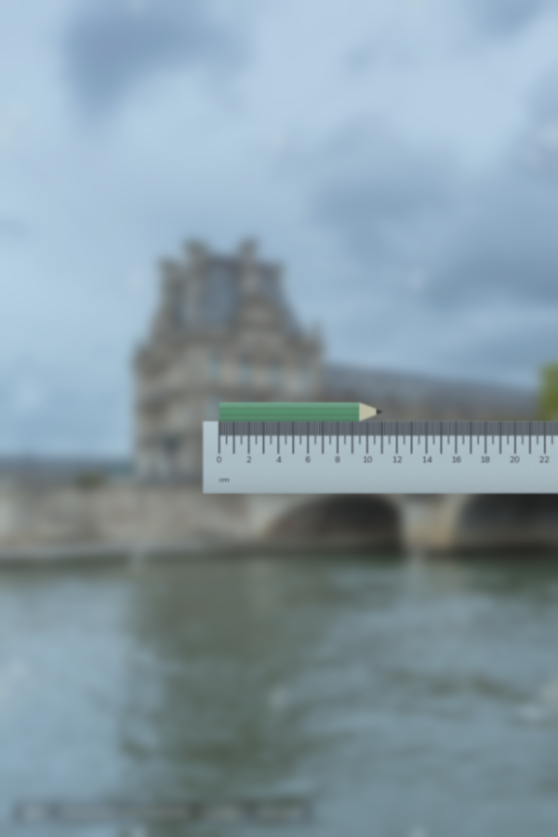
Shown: 11 cm
